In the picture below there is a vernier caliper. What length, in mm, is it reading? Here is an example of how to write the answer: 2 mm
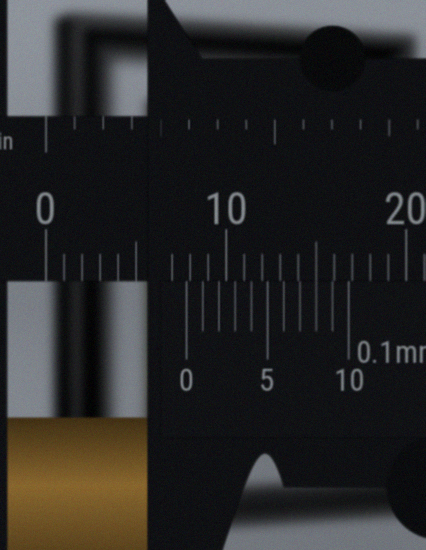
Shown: 7.8 mm
